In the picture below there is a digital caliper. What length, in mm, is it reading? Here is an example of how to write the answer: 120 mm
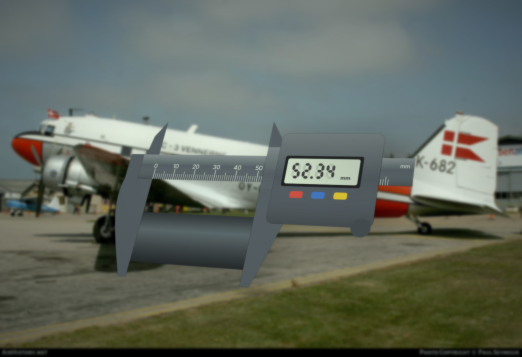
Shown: 52.34 mm
